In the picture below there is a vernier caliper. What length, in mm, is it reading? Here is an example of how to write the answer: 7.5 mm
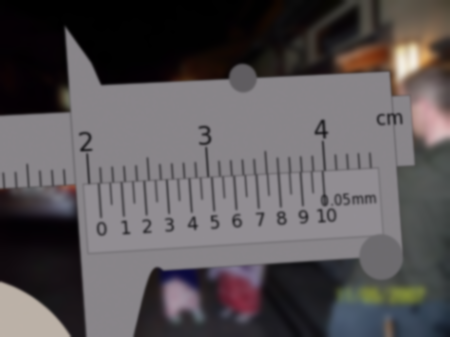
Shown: 20.8 mm
